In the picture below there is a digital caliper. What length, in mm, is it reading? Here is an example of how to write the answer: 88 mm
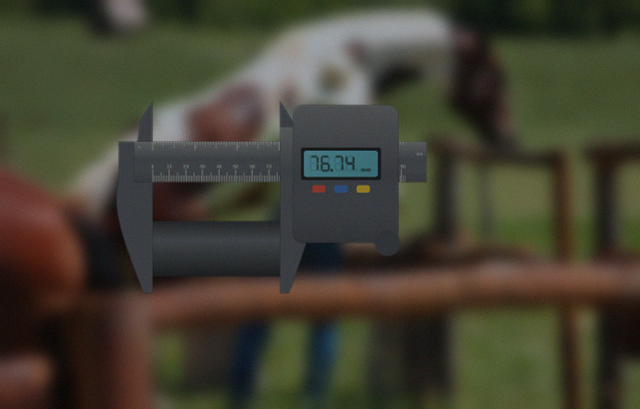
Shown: 76.74 mm
